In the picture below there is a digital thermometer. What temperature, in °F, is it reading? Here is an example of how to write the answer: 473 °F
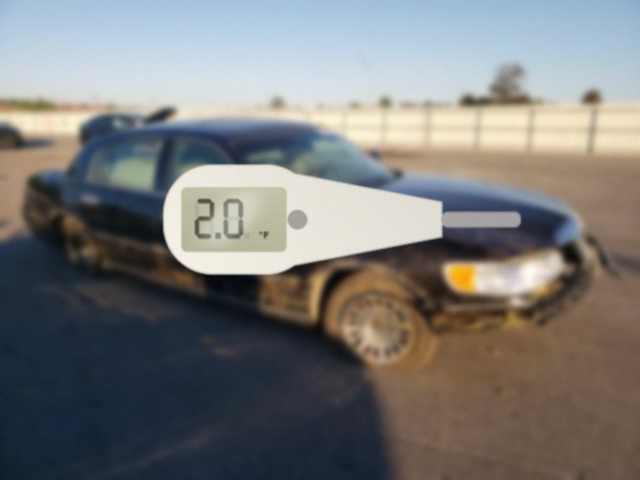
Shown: 2.0 °F
